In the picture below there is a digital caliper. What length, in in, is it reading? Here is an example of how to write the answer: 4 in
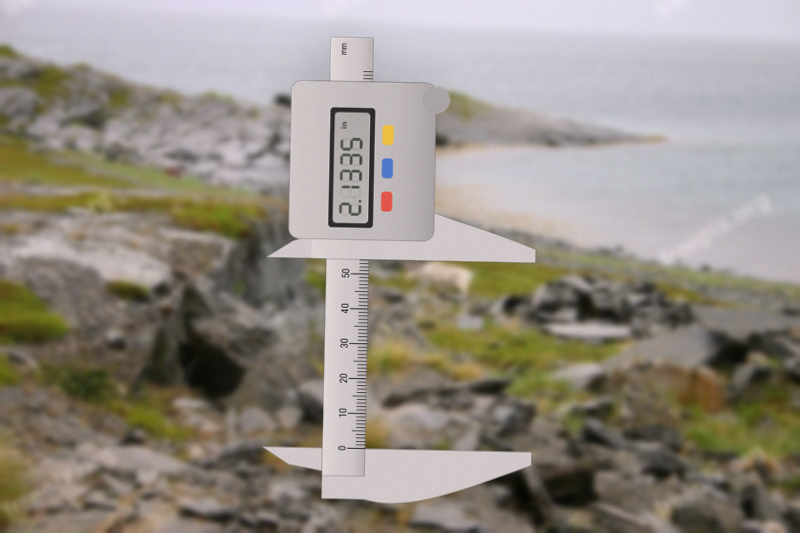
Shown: 2.1335 in
